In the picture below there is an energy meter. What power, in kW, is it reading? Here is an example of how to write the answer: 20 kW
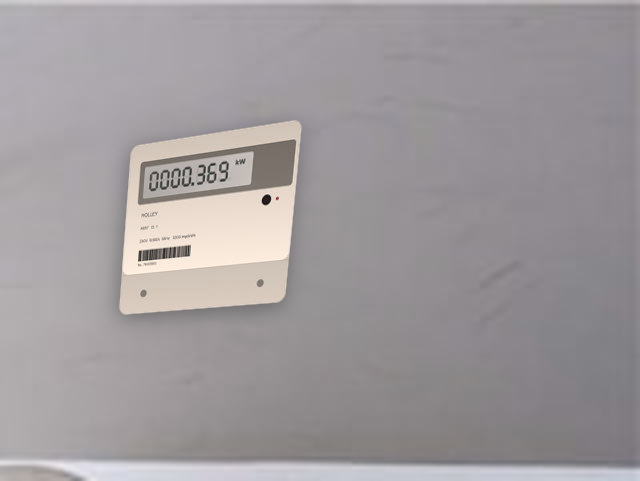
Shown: 0.369 kW
